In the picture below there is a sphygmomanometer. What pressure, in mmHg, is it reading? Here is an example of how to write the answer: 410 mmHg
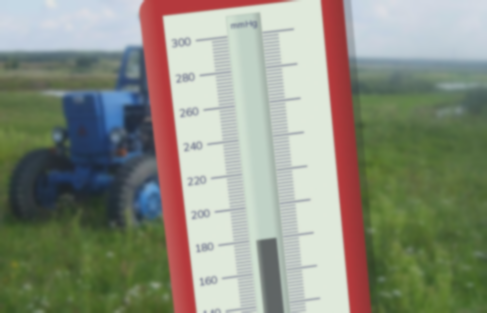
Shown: 180 mmHg
